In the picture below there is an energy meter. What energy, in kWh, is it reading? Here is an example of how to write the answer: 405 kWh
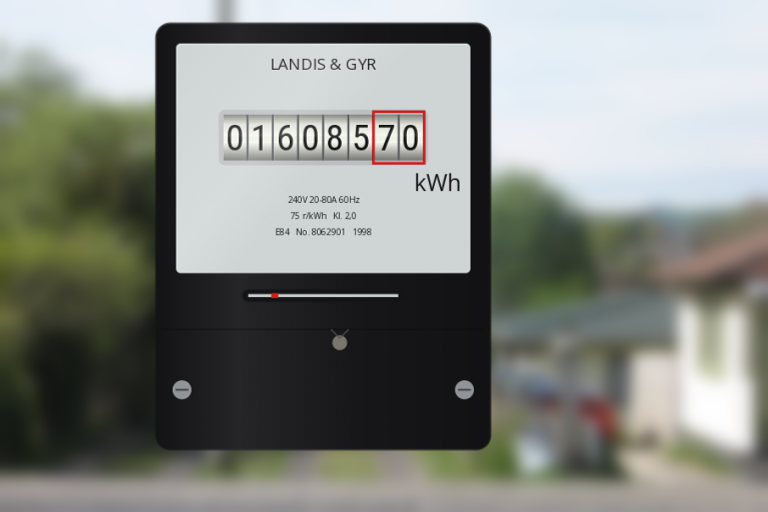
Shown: 16085.70 kWh
